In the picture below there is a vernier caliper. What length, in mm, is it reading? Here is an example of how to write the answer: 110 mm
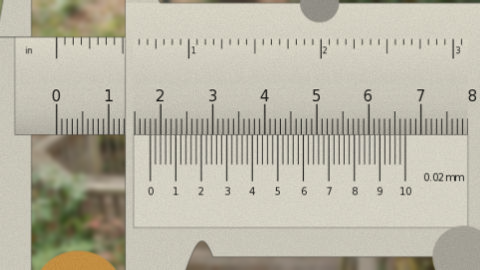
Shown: 18.0 mm
